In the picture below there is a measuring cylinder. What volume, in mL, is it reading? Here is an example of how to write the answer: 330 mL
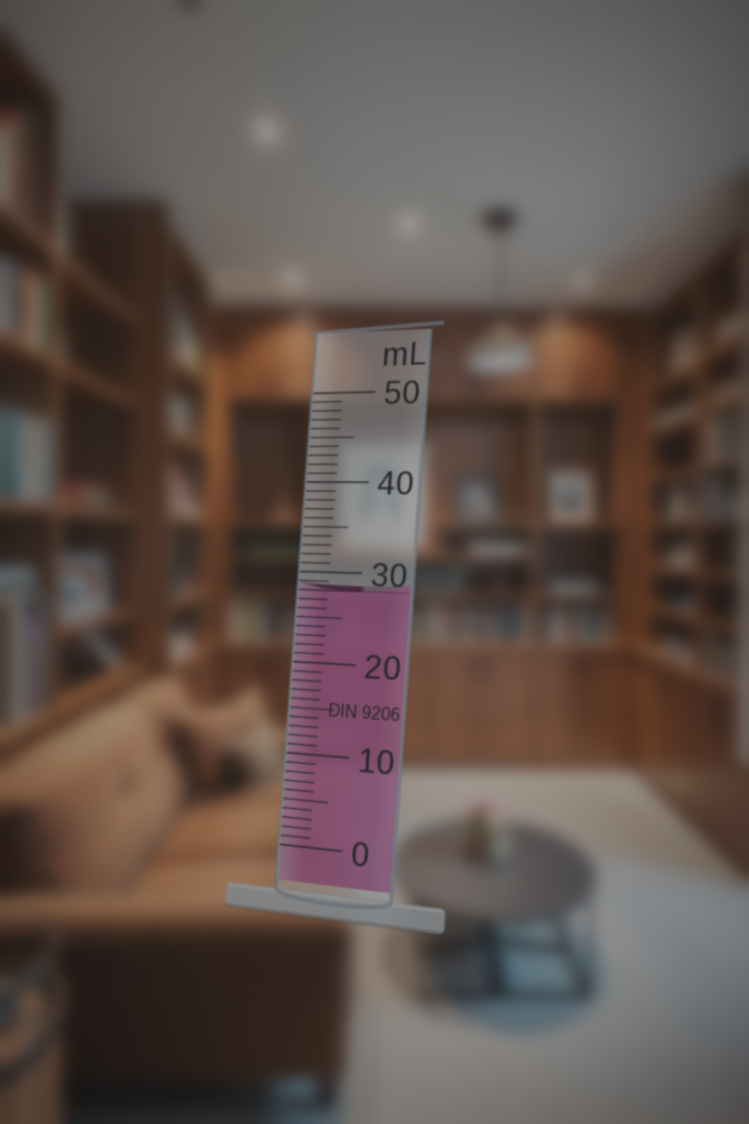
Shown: 28 mL
